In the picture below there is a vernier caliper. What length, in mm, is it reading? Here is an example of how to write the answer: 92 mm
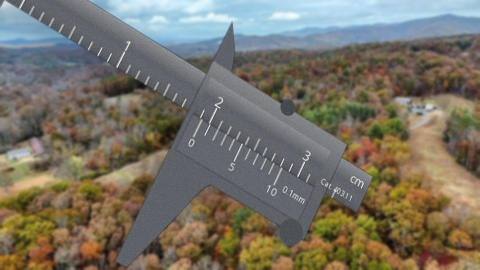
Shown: 19.2 mm
